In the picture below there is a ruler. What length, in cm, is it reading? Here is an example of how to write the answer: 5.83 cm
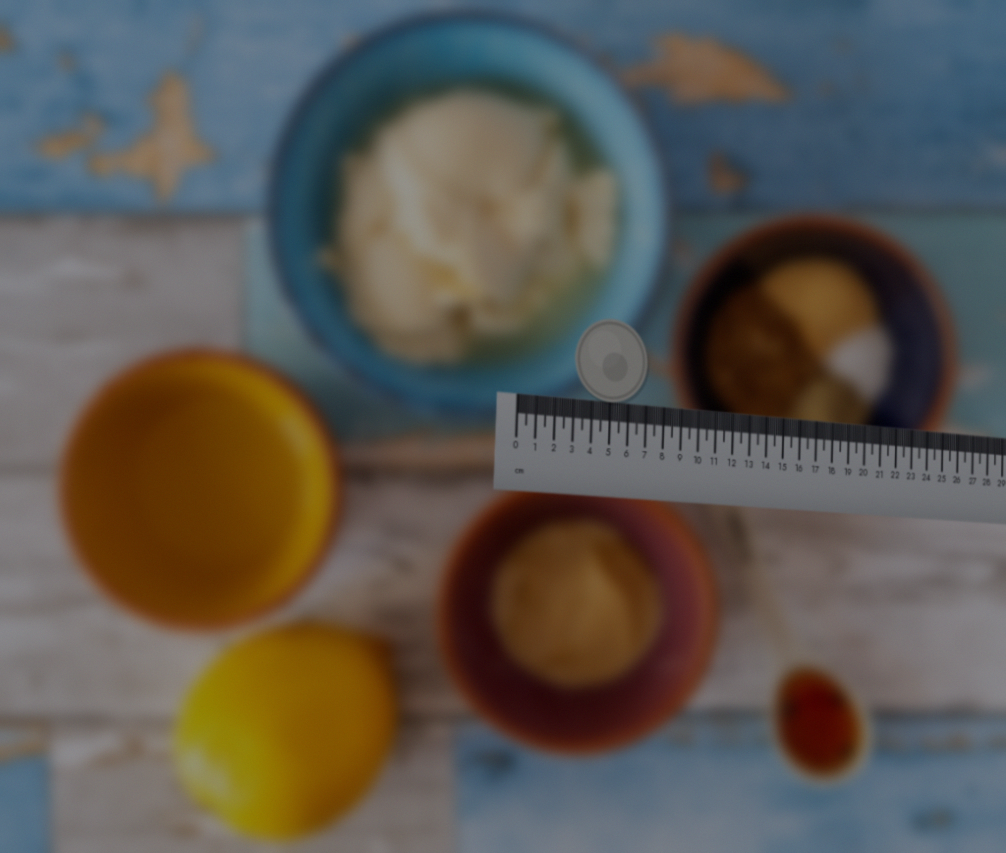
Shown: 4 cm
